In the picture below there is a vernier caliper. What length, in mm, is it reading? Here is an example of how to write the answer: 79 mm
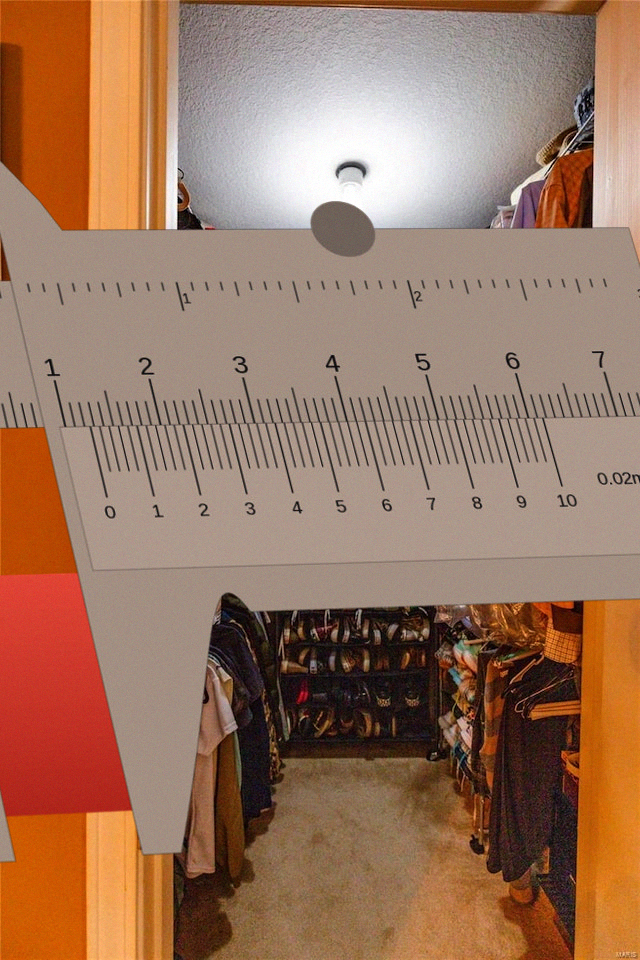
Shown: 12.6 mm
